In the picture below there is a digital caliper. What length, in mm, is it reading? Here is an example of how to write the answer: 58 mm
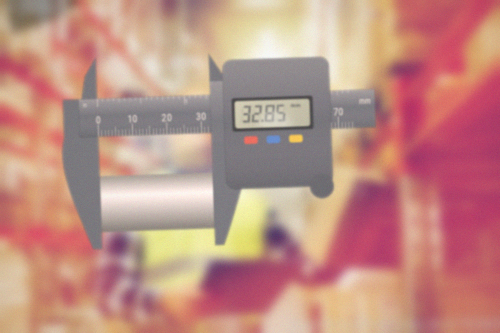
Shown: 32.85 mm
